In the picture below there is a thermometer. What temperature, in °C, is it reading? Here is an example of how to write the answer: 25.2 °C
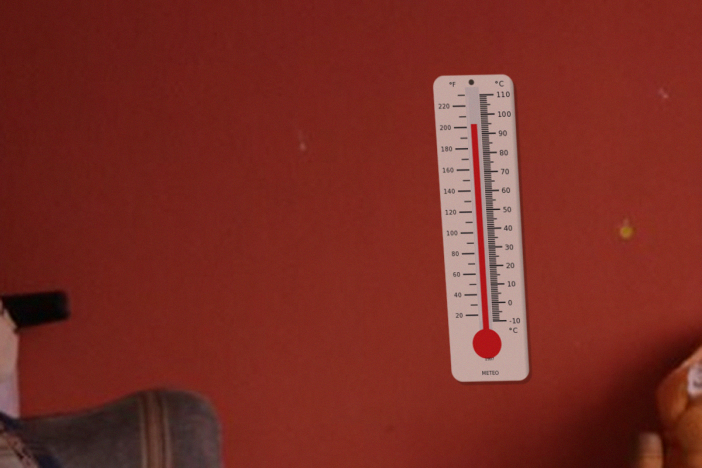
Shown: 95 °C
